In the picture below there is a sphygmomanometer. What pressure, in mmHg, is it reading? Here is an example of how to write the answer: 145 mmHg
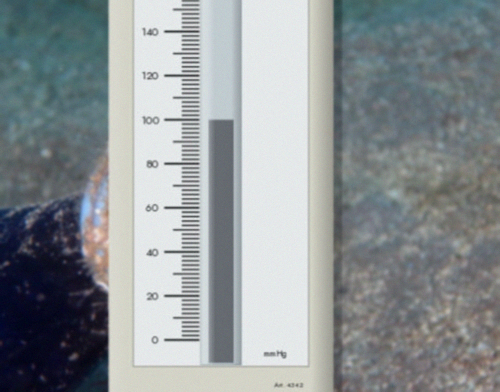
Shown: 100 mmHg
